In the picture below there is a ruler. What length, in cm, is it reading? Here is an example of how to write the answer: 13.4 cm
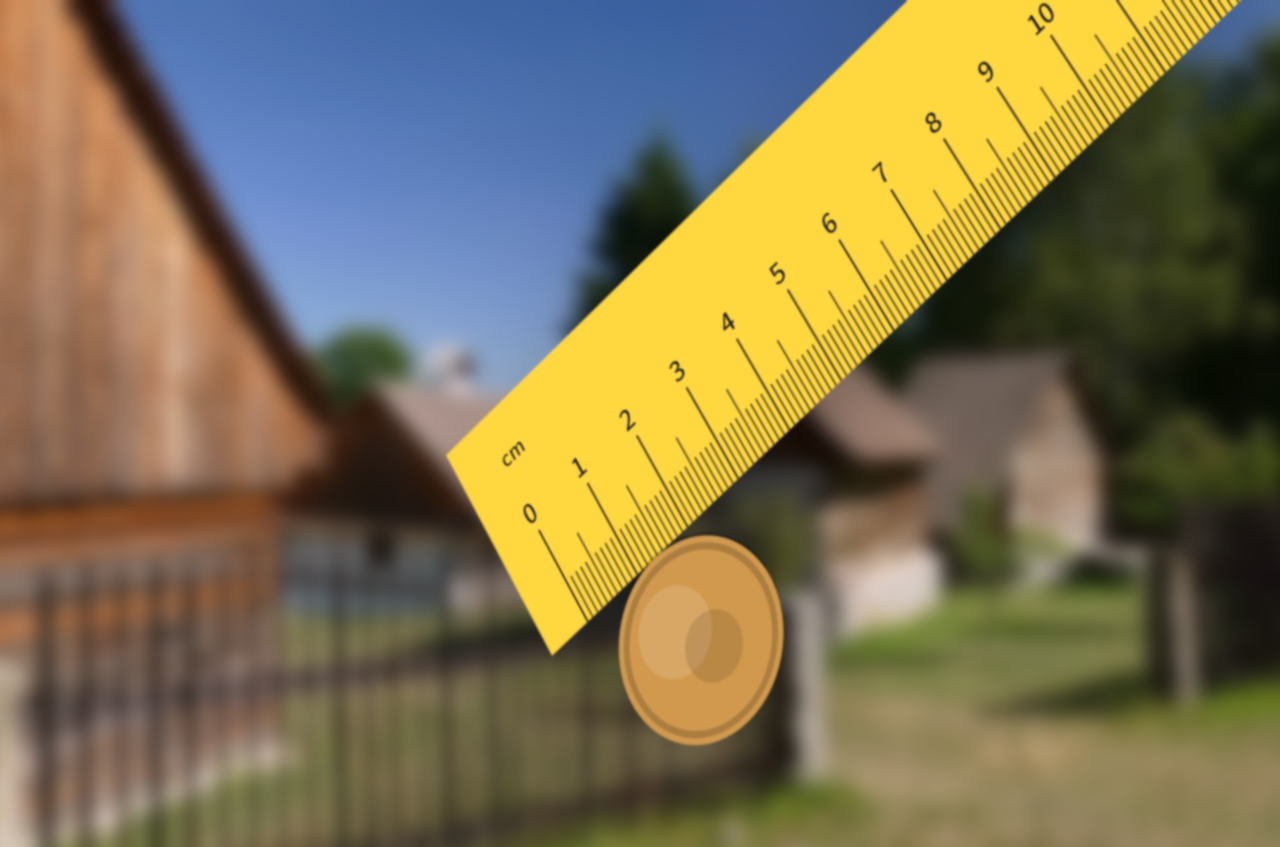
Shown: 2.7 cm
